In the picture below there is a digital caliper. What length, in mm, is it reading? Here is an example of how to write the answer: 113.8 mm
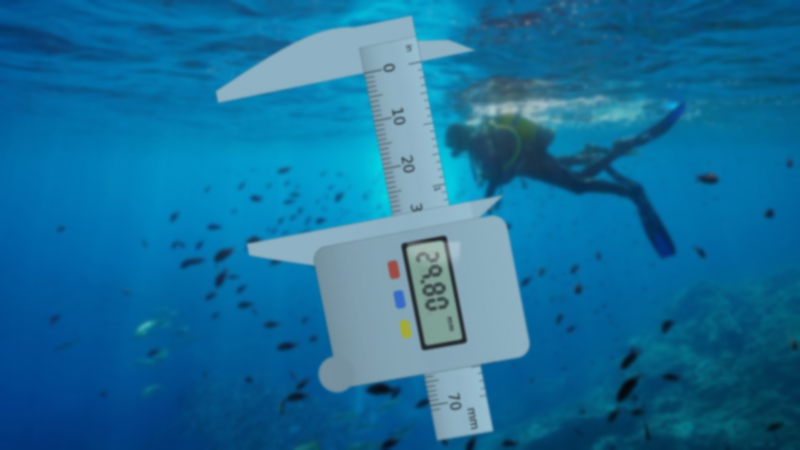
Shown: 29.80 mm
